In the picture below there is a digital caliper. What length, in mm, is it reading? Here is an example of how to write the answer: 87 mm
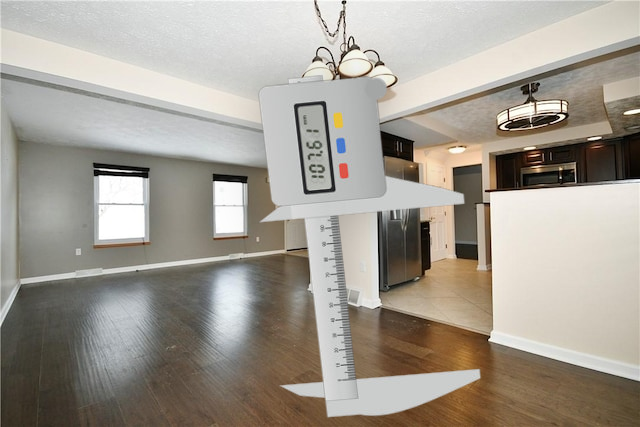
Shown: 107.61 mm
